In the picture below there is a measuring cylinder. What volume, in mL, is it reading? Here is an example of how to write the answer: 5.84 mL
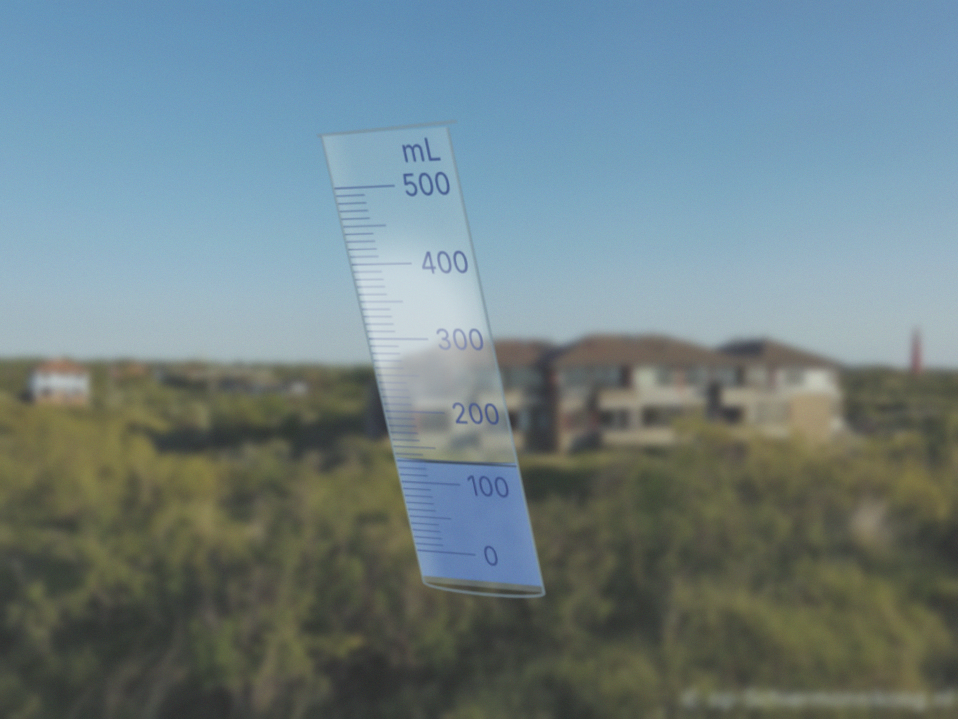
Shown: 130 mL
